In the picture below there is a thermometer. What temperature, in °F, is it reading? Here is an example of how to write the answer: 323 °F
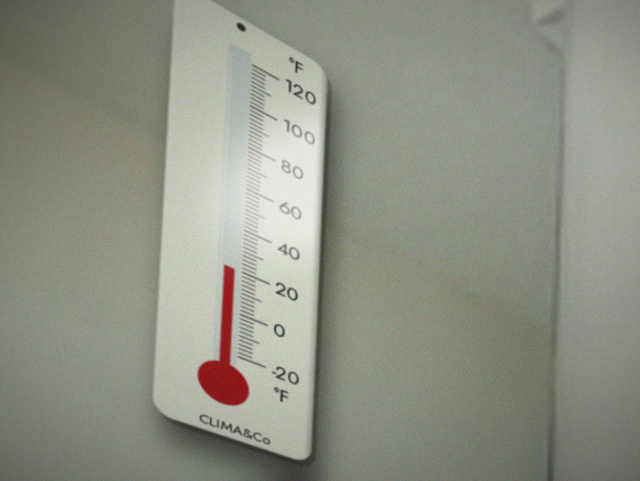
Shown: 20 °F
